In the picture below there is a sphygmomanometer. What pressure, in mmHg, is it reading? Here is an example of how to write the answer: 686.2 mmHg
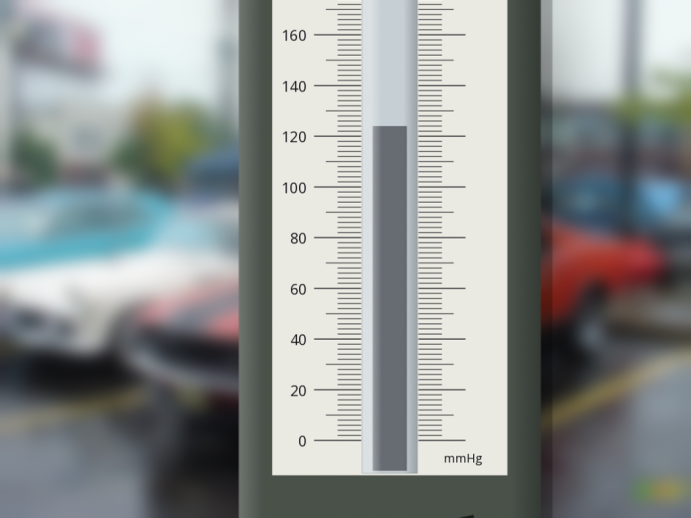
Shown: 124 mmHg
